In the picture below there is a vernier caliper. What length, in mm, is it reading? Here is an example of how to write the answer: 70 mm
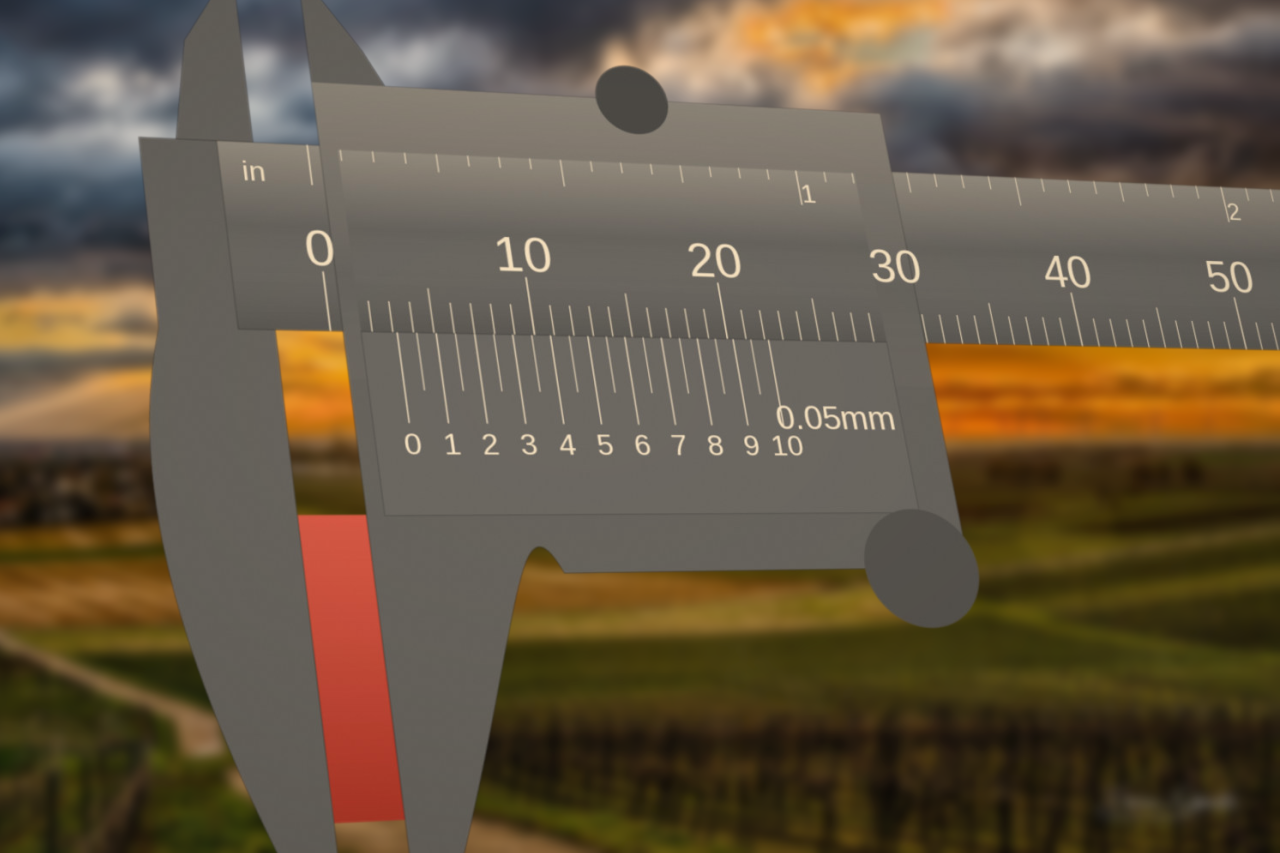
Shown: 3.2 mm
